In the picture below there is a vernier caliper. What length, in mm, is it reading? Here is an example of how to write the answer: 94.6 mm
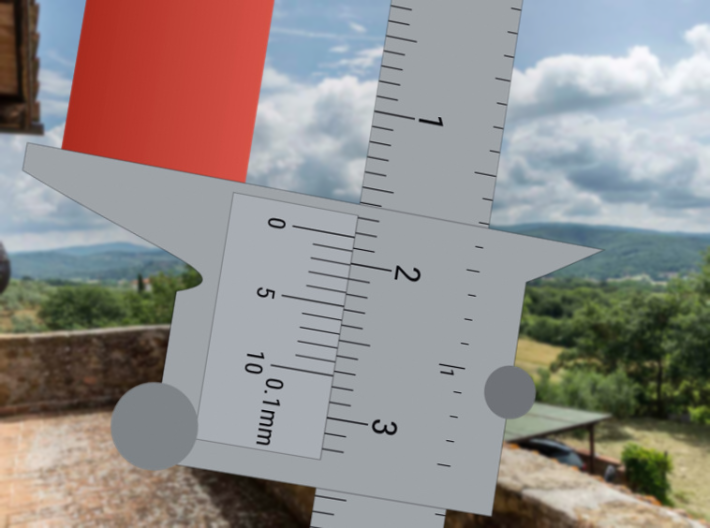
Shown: 18.3 mm
